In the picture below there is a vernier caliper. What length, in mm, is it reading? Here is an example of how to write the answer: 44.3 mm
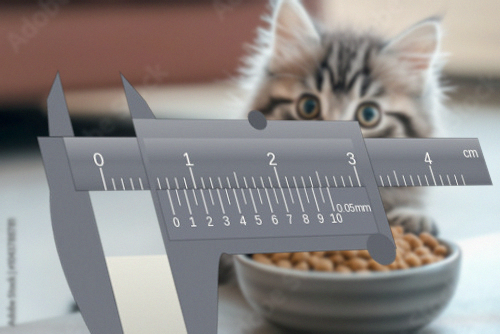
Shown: 6.8 mm
